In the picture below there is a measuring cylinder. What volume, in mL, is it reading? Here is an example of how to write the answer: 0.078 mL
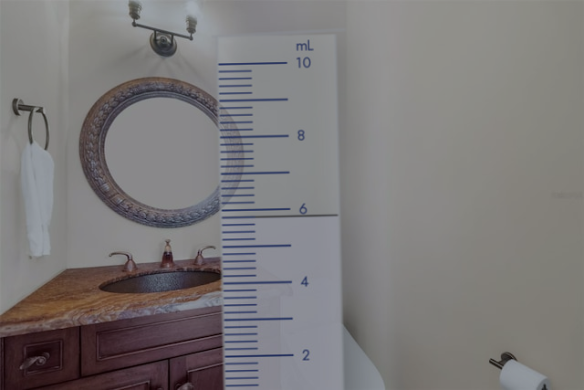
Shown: 5.8 mL
